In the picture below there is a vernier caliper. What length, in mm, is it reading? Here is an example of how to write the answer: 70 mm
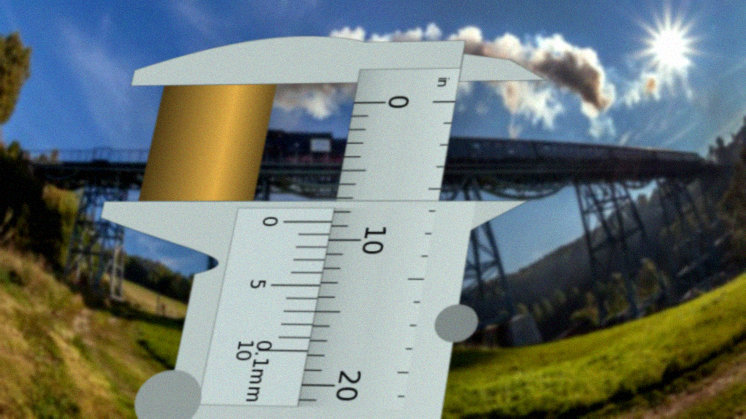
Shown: 8.7 mm
